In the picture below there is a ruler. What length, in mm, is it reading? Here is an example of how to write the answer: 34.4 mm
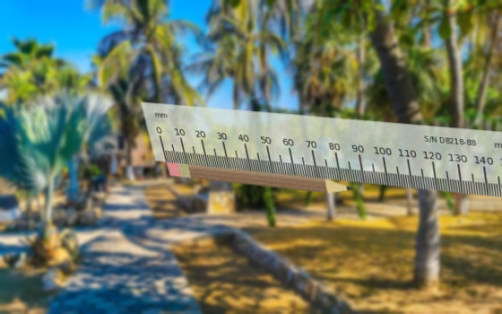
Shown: 85 mm
